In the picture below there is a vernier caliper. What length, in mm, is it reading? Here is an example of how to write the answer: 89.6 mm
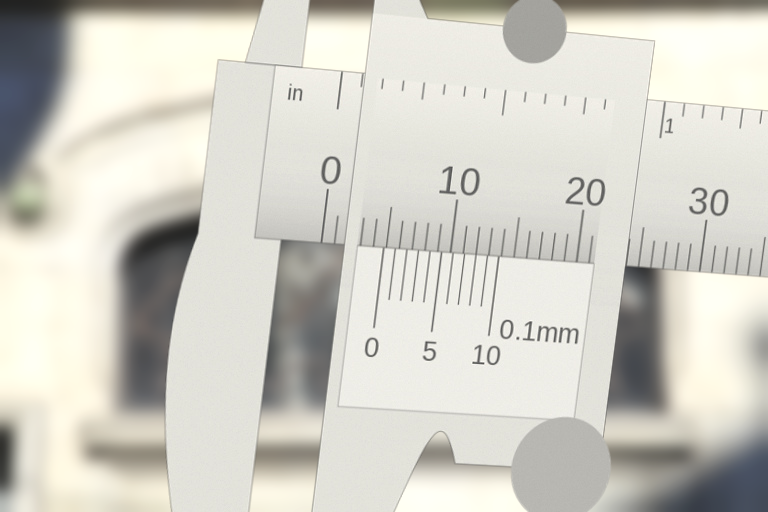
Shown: 4.8 mm
